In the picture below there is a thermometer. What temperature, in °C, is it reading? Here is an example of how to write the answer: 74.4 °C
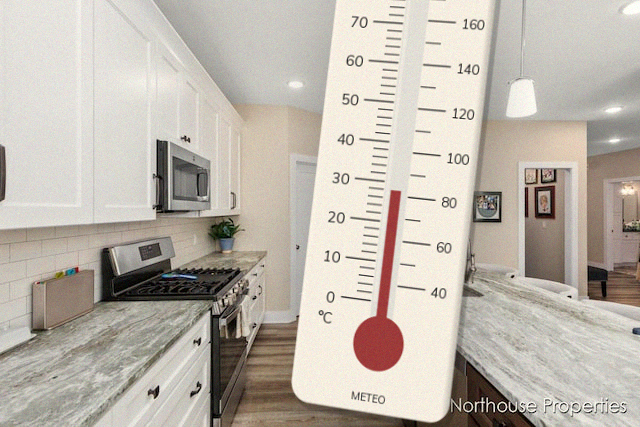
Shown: 28 °C
